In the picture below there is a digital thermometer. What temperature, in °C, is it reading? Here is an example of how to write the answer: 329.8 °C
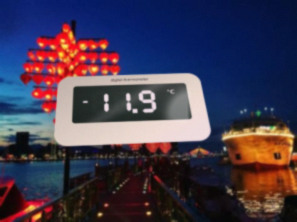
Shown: -11.9 °C
